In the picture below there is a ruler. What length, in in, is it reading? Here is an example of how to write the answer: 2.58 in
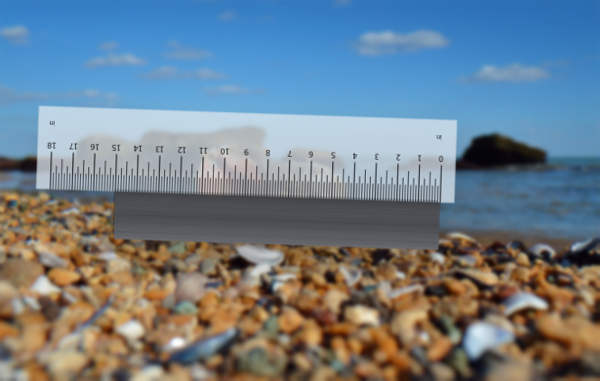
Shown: 15 in
